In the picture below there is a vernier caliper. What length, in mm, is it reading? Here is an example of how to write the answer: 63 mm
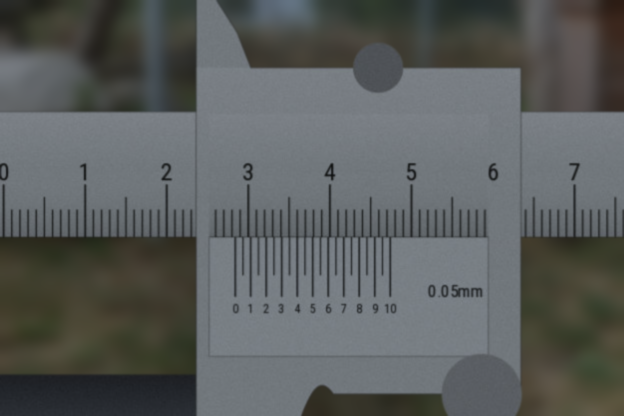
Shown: 28.4 mm
